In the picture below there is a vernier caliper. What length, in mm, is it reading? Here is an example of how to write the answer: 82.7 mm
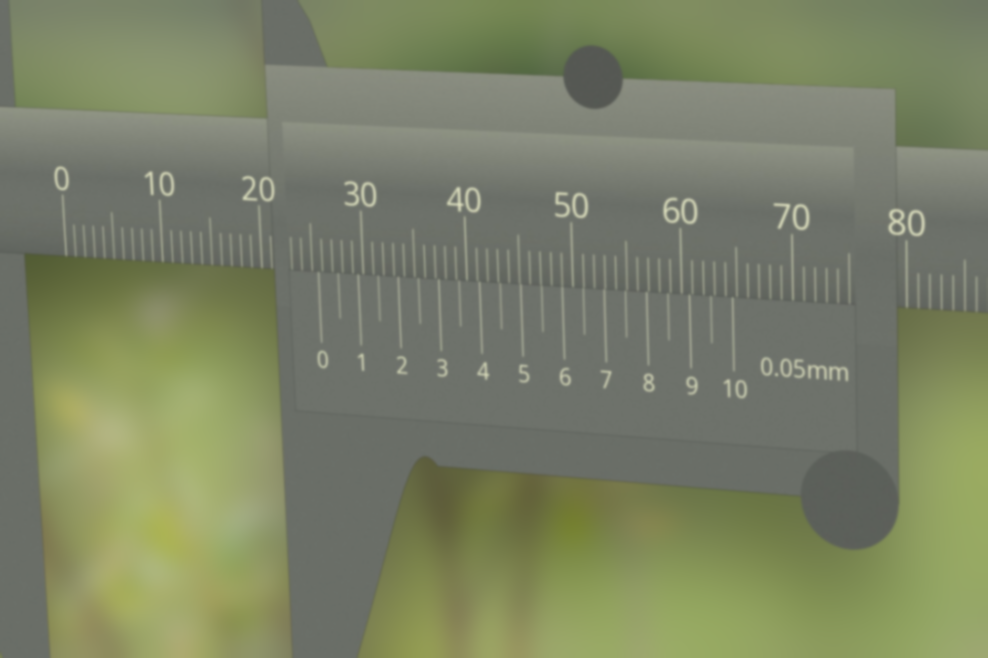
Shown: 25.6 mm
